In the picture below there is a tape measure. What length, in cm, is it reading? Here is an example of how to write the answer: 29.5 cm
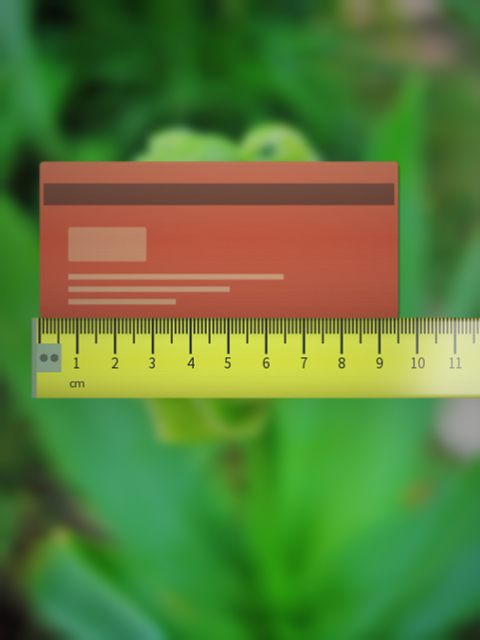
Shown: 9.5 cm
